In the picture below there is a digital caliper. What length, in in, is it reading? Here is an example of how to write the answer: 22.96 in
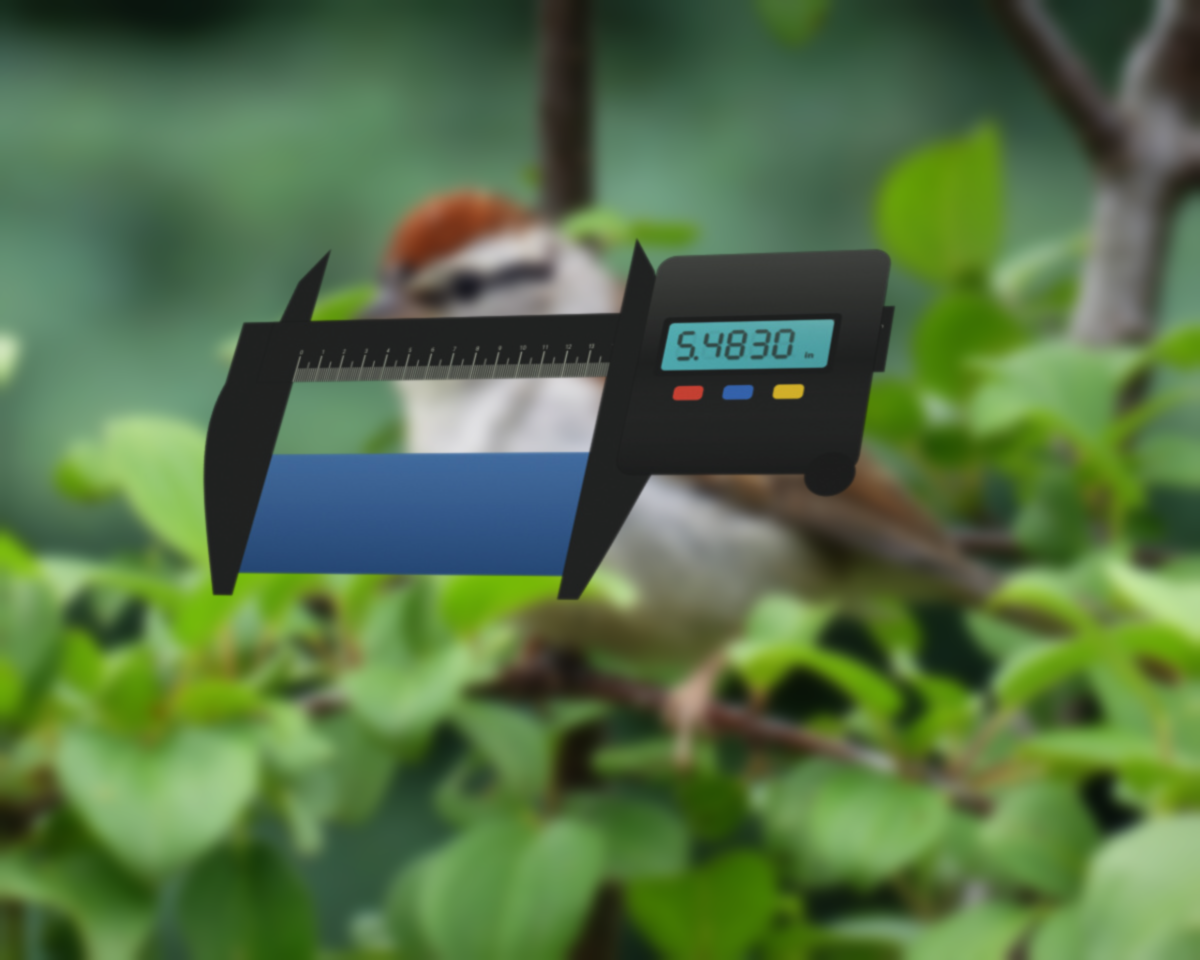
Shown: 5.4830 in
